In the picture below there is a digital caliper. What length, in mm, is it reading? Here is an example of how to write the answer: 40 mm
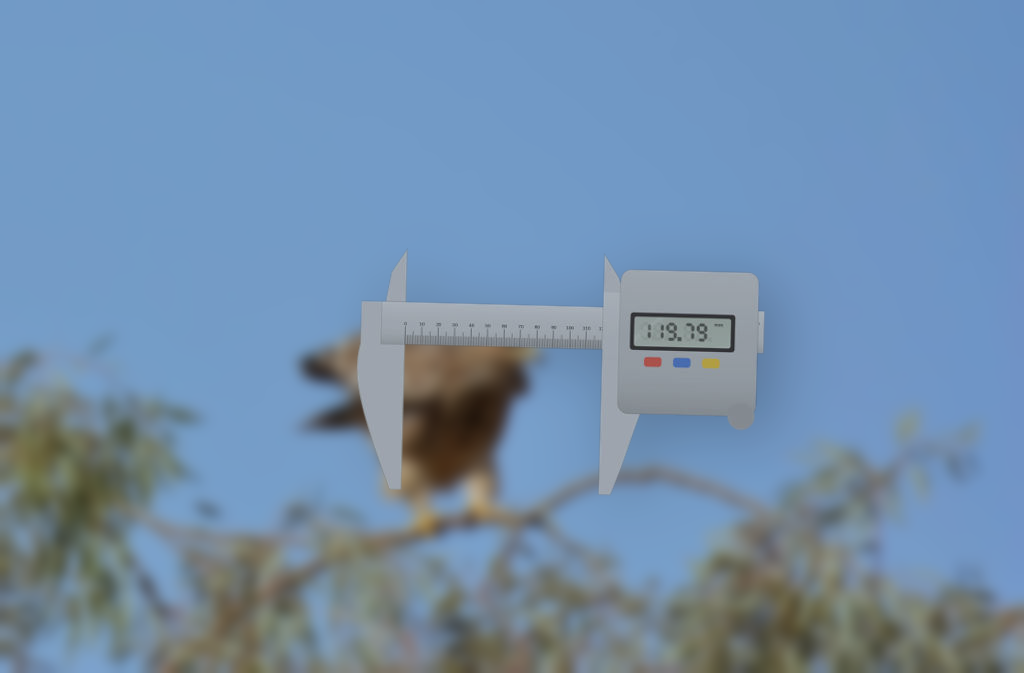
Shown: 119.79 mm
